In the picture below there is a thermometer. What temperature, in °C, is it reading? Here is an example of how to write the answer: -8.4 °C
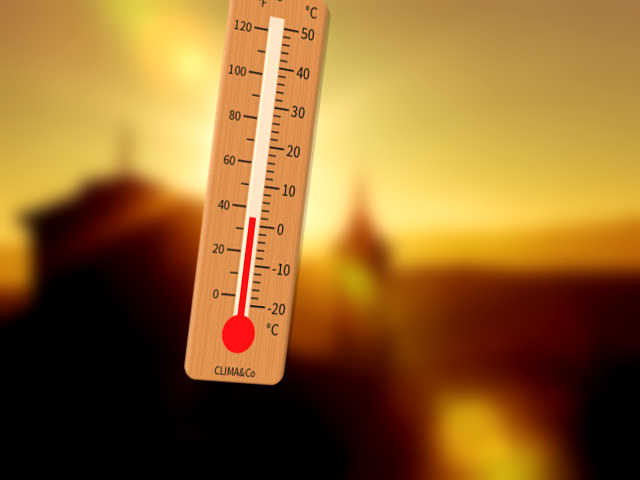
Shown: 2 °C
